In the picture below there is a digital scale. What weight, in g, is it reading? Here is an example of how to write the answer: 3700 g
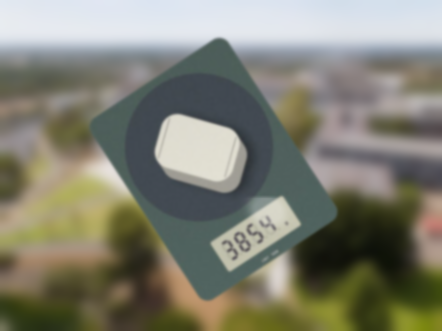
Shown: 3854 g
